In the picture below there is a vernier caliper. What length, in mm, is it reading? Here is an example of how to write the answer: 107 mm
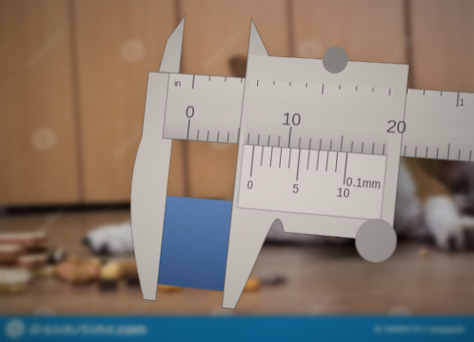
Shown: 6.6 mm
